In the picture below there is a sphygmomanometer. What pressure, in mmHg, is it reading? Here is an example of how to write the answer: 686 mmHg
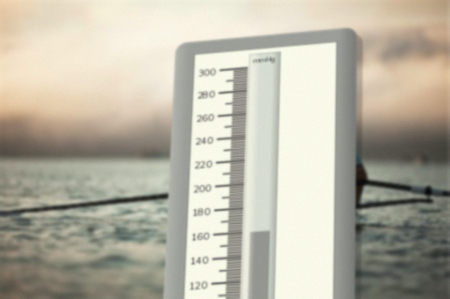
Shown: 160 mmHg
